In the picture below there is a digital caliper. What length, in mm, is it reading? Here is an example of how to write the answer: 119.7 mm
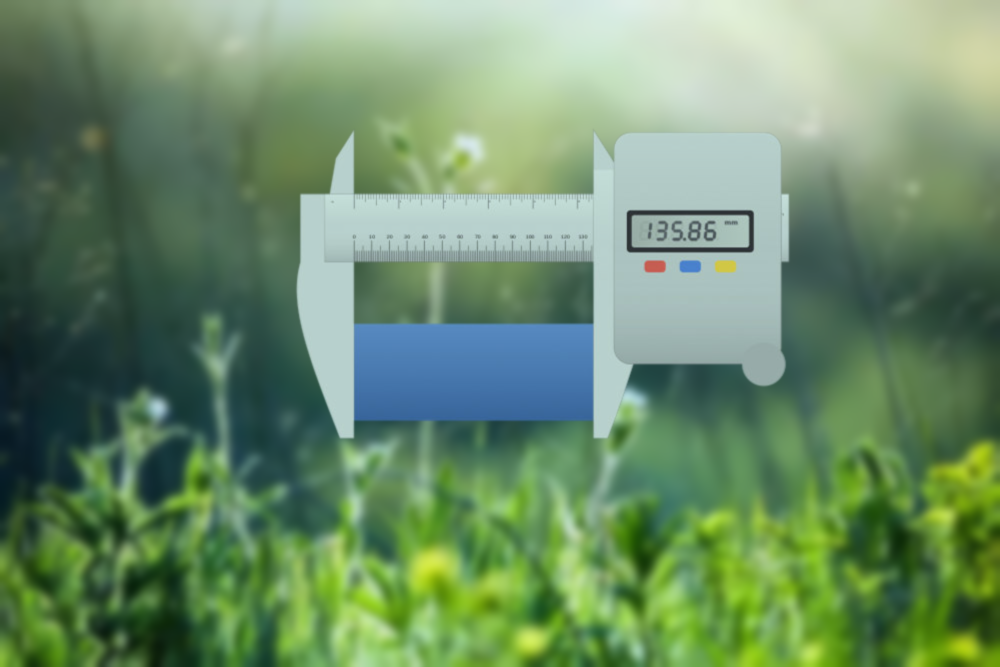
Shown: 135.86 mm
